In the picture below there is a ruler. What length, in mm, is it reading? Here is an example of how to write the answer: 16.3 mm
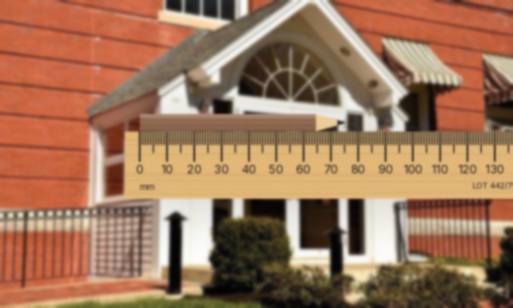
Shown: 75 mm
